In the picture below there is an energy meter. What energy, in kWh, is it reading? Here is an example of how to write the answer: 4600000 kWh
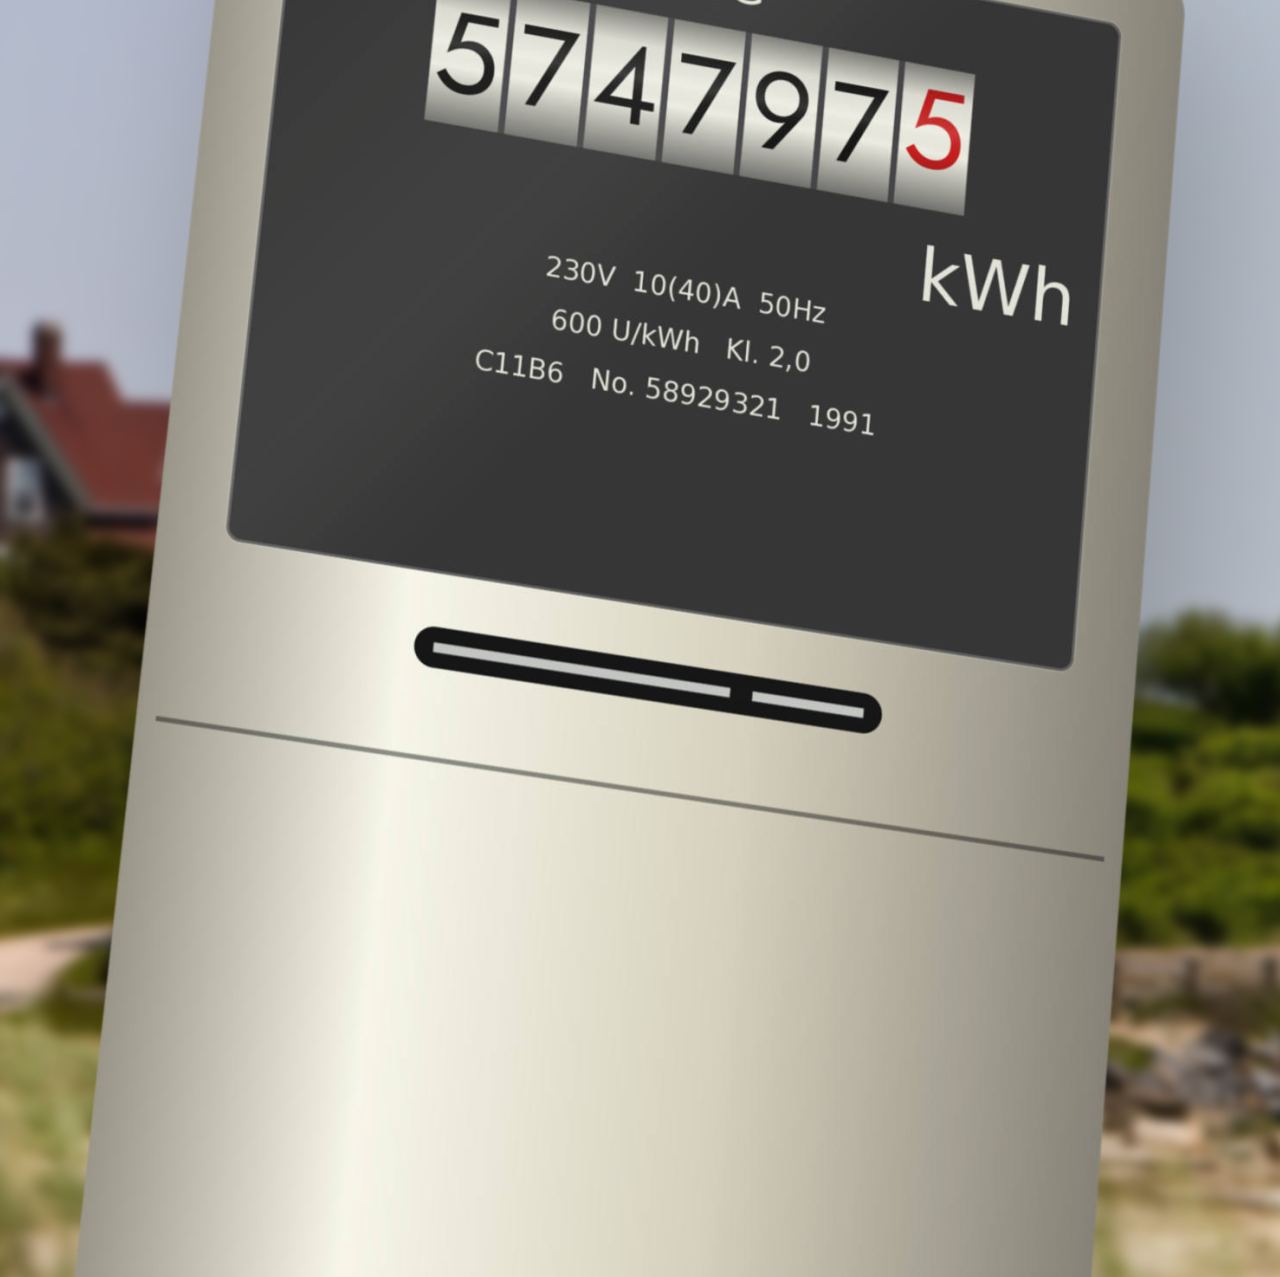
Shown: 574797.5 kWh
